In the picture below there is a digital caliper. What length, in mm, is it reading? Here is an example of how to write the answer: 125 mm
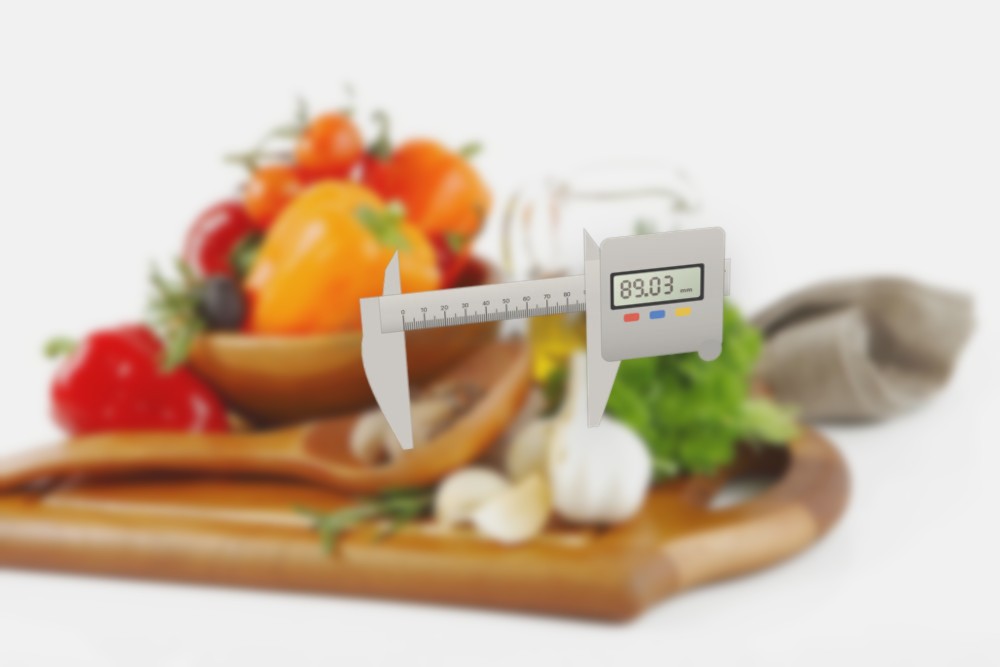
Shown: 89.03 mm
